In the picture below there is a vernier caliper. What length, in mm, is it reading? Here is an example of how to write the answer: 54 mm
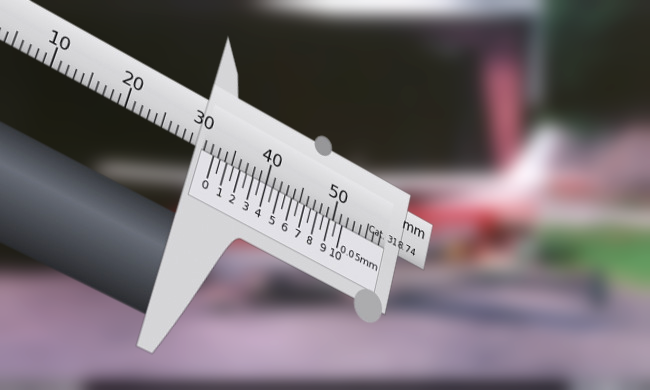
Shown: 32.4 mm
